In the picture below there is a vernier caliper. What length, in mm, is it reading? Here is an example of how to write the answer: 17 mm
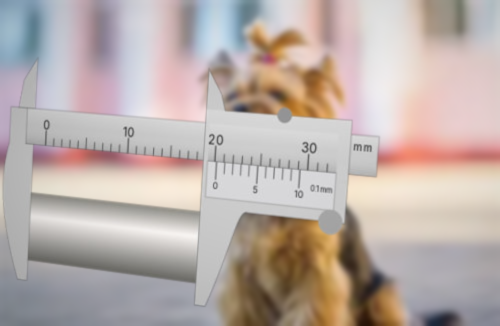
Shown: 20.2 mm
